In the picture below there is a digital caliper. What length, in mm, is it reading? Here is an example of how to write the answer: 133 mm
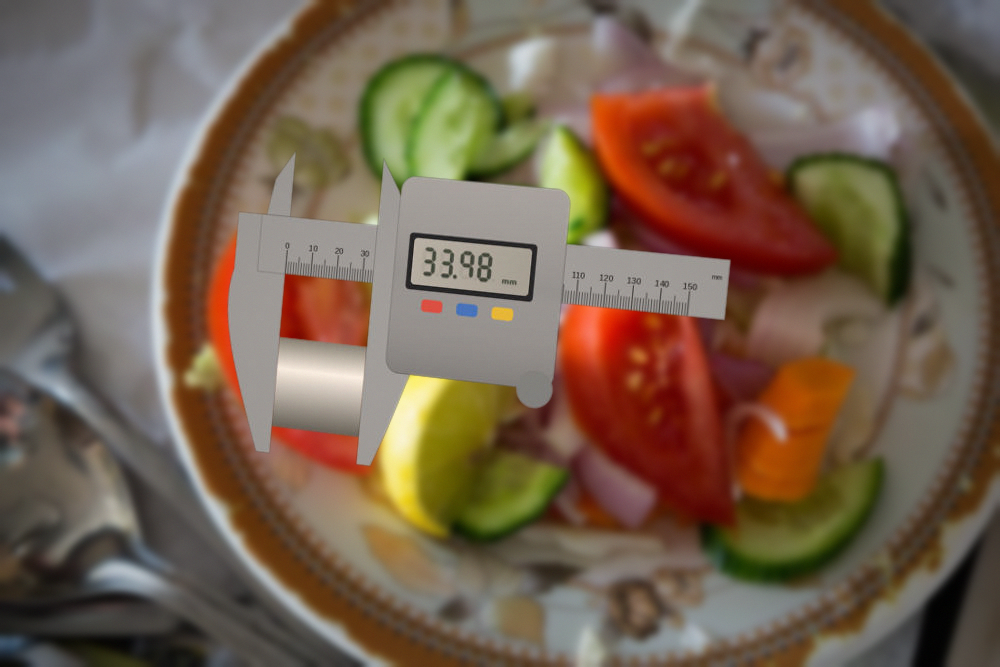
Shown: 33.98 mm
